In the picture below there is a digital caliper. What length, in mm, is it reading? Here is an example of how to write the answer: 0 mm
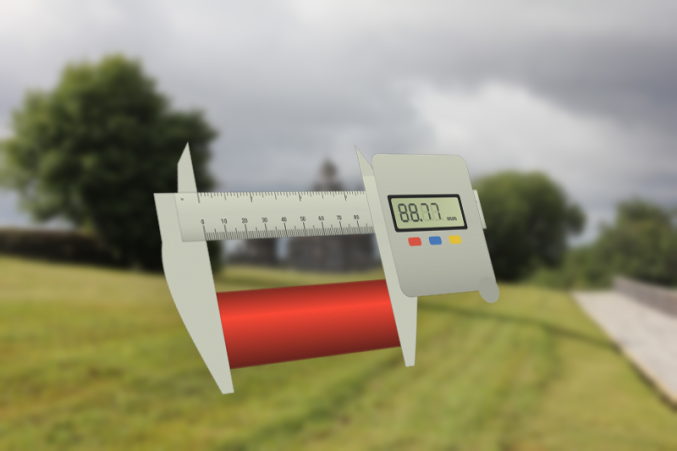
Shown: 88.77 mm
